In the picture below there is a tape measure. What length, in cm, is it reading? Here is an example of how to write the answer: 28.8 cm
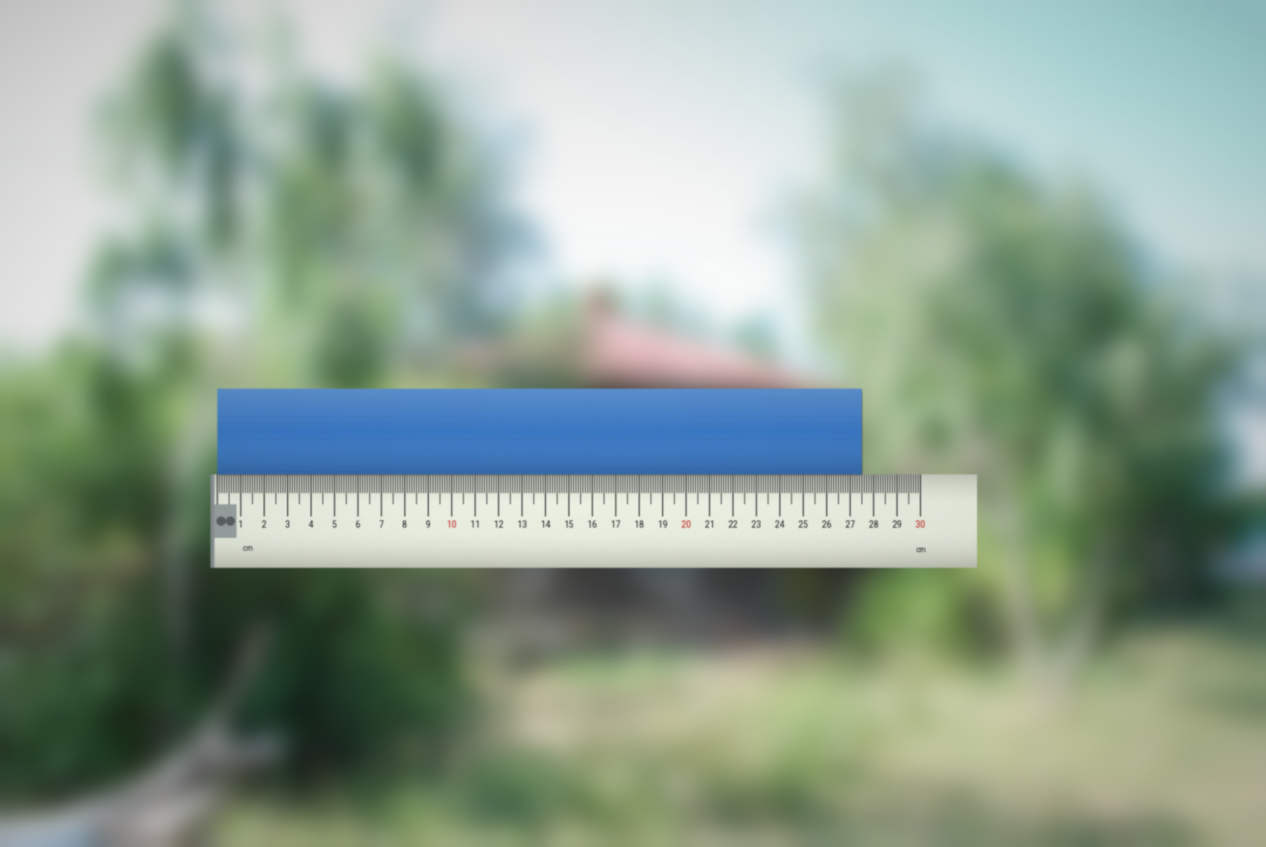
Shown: 27.5 cm
